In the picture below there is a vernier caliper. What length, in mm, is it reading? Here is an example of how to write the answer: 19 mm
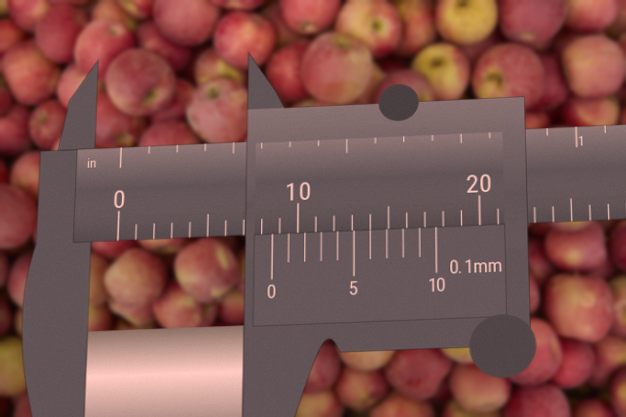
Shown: 8.6 mm
